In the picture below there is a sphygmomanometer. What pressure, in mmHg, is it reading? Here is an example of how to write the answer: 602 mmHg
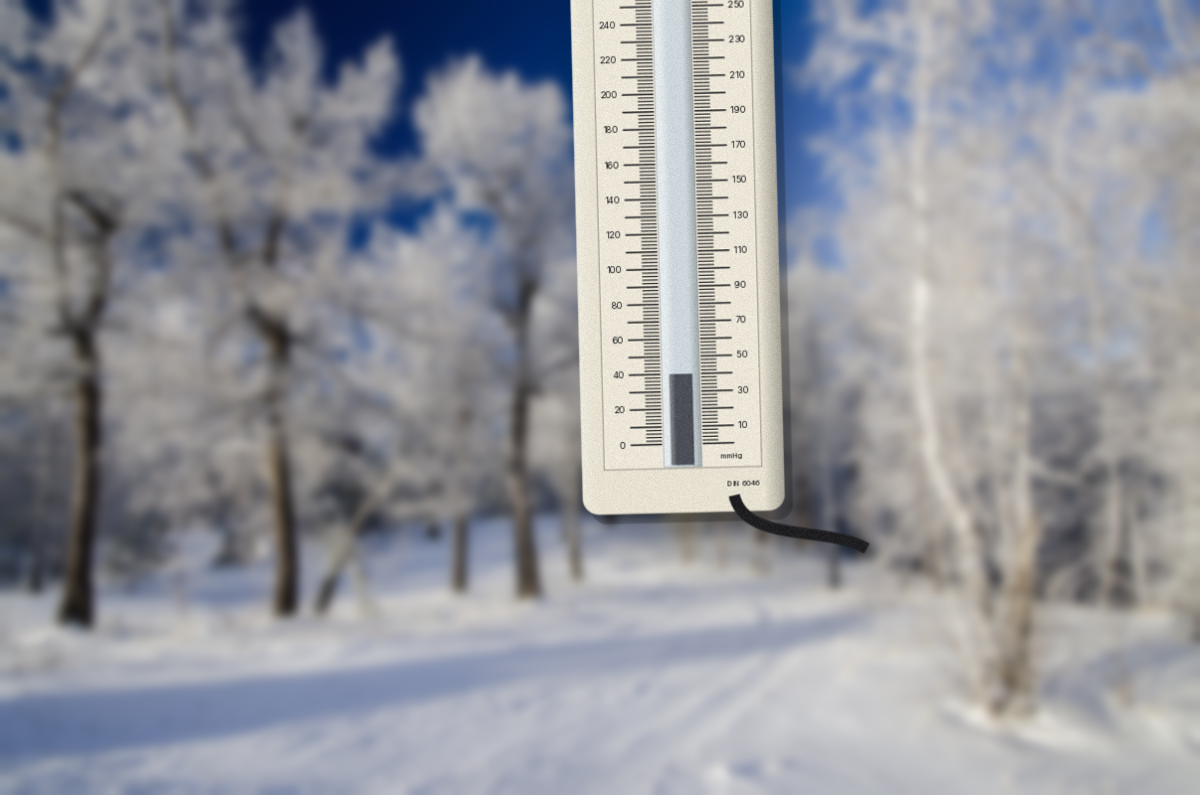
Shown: 40 mmHg
